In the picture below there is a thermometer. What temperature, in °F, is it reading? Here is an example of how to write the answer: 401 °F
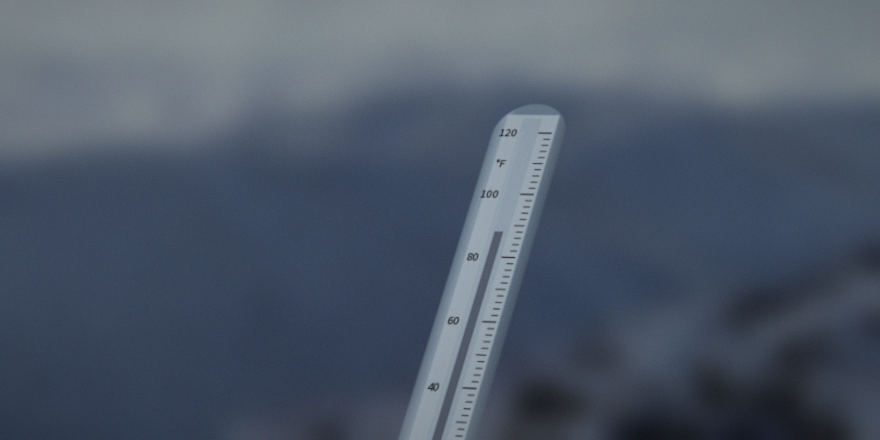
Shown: 88 °F
